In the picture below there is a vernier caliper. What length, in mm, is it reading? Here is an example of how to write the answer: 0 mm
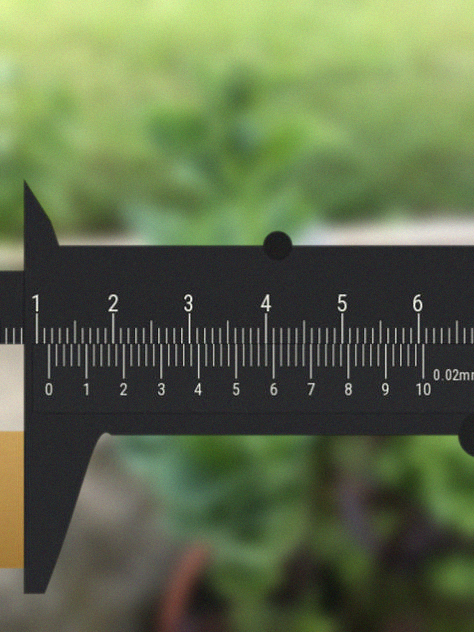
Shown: 11.6 mm
